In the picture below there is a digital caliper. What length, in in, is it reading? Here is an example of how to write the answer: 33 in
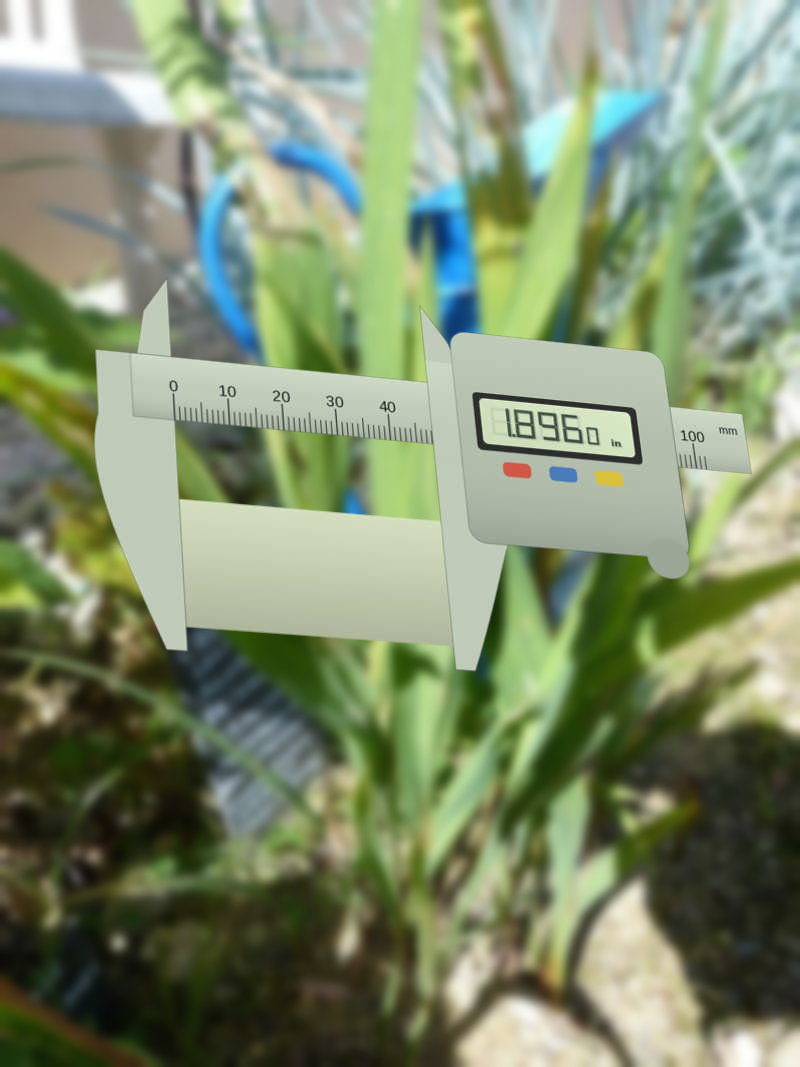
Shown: 1.8960 in
